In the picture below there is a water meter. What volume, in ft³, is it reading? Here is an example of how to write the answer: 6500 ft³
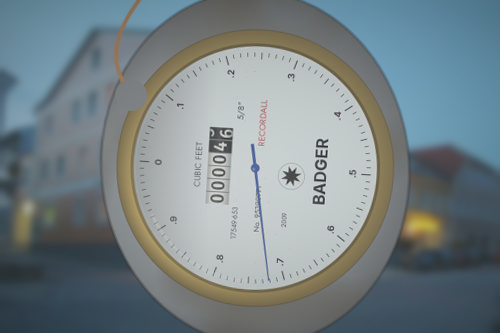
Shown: 45.72 ft³
